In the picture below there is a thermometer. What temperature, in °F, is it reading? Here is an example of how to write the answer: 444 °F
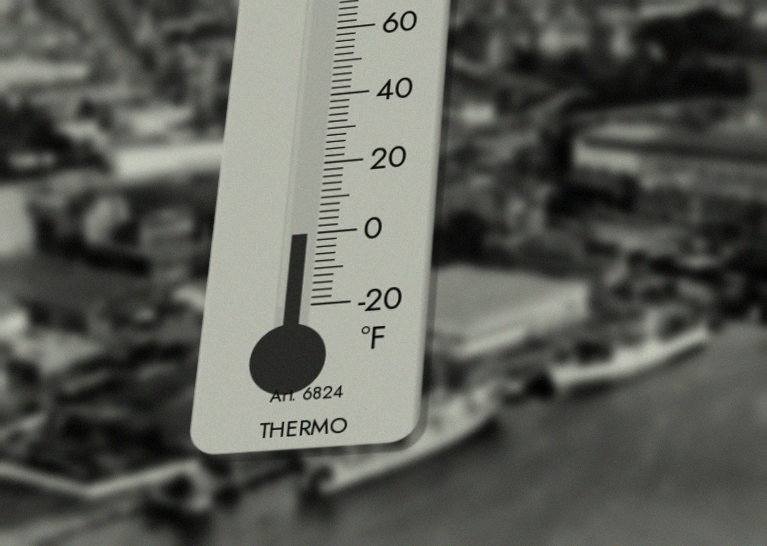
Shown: 0 °F
